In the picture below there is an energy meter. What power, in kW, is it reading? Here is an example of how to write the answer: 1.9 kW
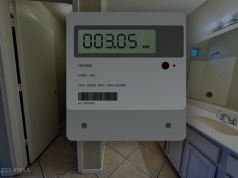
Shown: 3.05 kW
